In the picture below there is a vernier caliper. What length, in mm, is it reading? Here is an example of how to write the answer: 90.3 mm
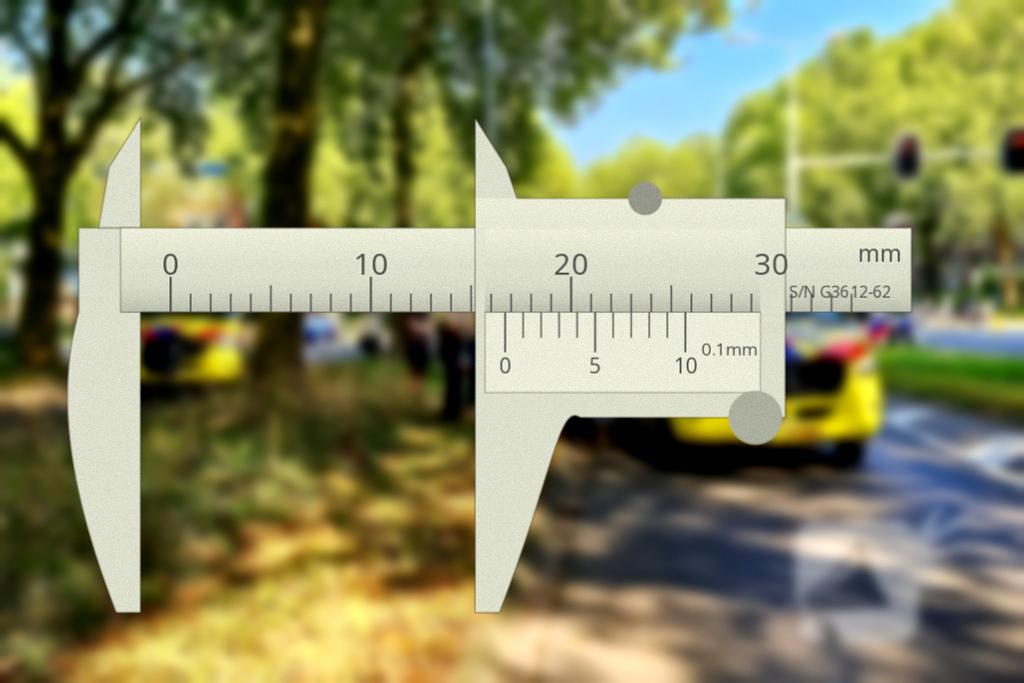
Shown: 16.7 mm
